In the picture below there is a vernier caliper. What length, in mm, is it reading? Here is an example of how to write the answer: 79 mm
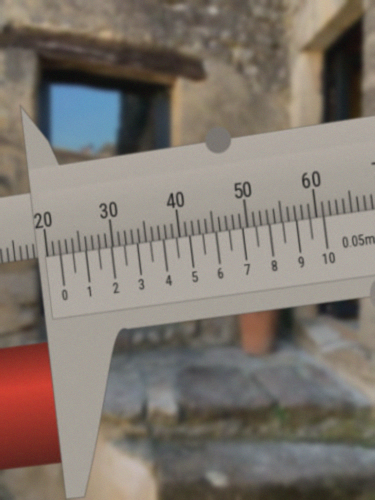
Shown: 22.0 mm
